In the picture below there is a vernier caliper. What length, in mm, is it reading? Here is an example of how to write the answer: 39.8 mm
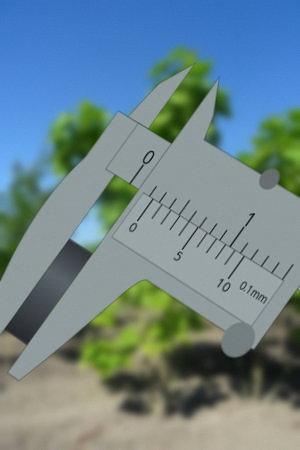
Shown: 2.4 mm
